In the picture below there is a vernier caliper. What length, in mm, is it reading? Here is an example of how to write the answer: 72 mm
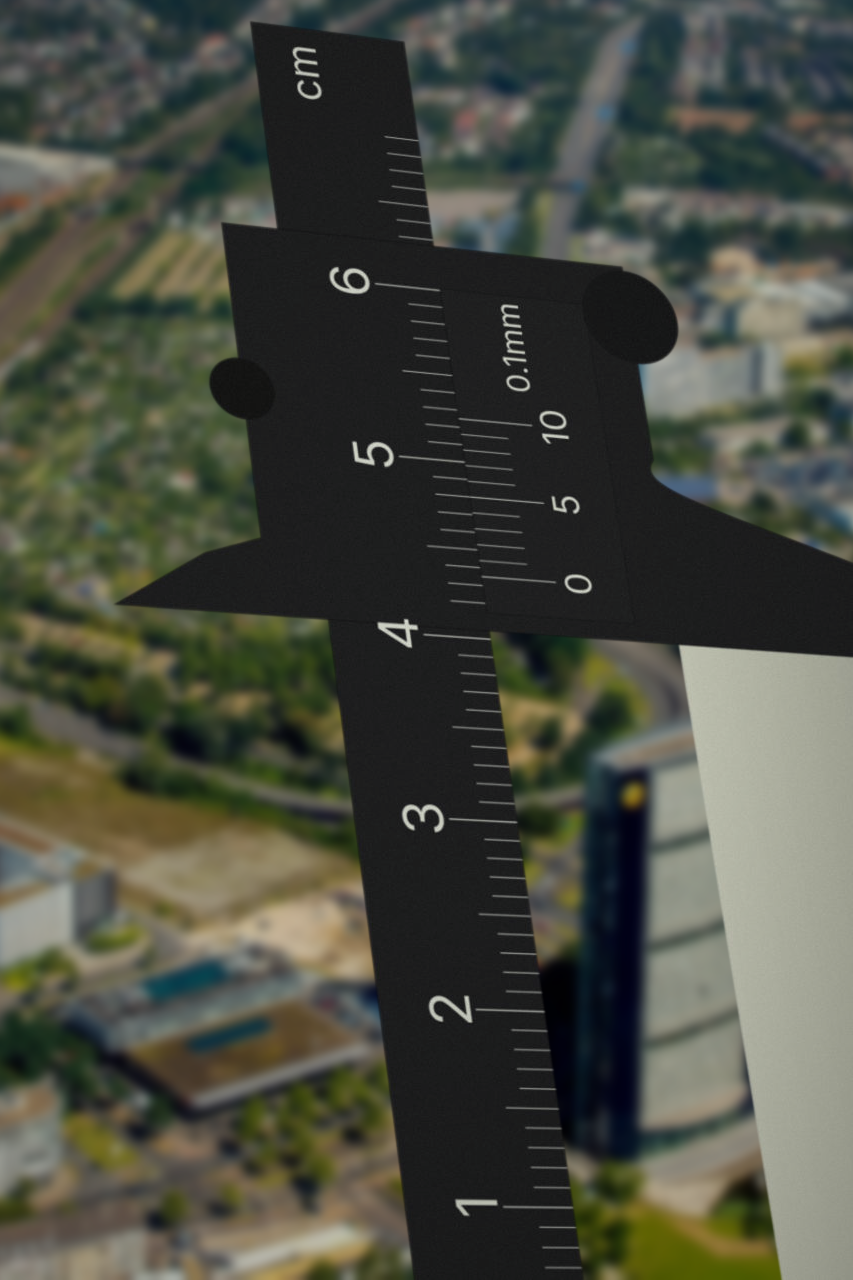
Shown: 43.5 mm
